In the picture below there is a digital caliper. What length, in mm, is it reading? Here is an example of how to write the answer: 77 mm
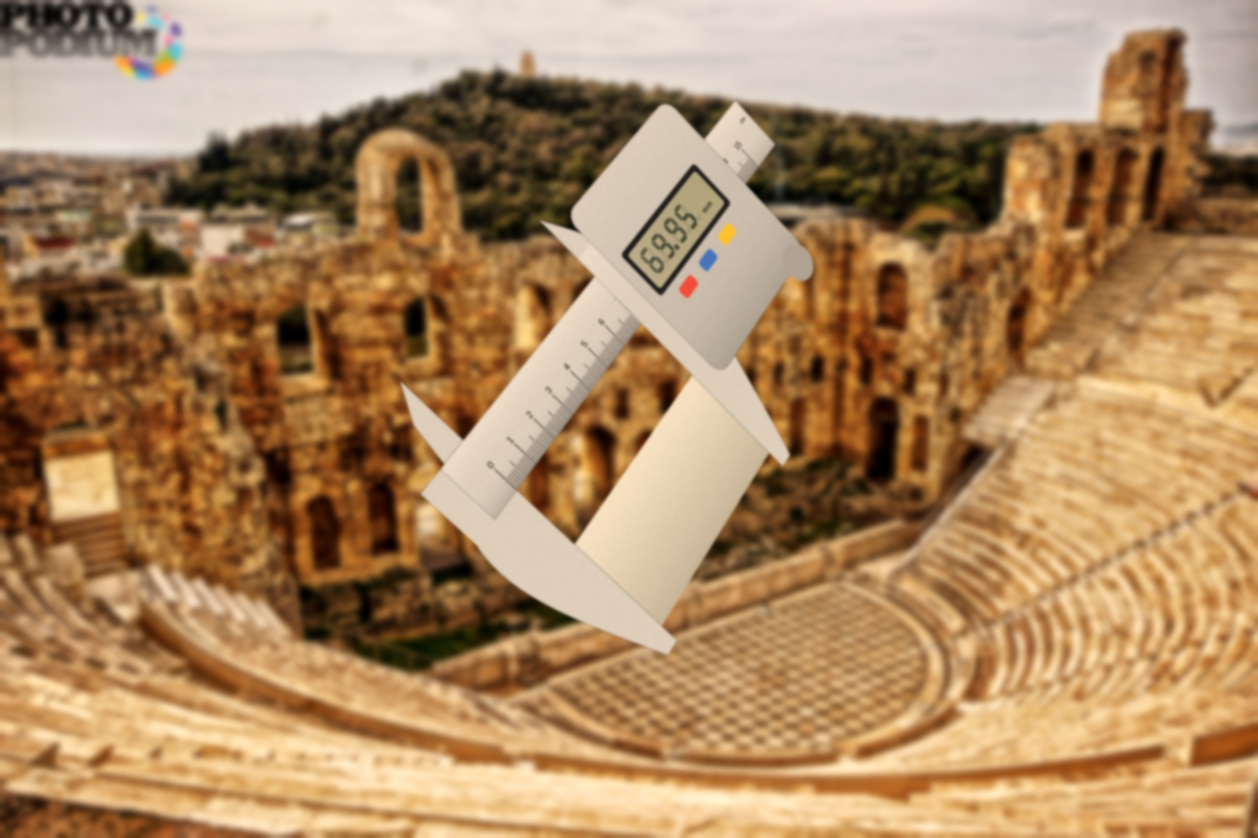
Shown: 69.95 mm
